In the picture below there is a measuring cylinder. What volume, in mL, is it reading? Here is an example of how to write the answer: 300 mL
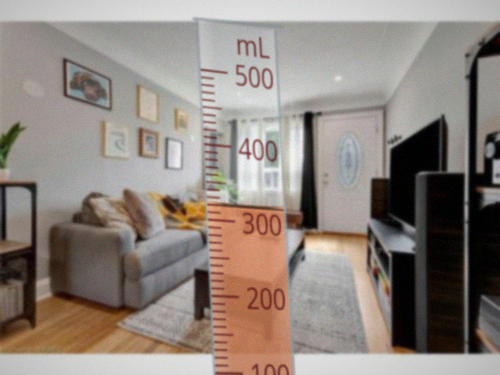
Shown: 320 mL
